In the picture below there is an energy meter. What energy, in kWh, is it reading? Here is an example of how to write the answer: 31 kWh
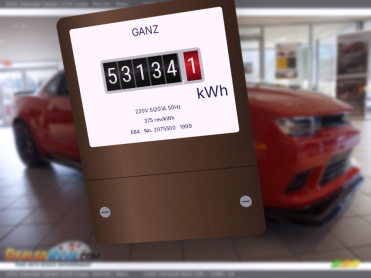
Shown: 53134.1 kWh
